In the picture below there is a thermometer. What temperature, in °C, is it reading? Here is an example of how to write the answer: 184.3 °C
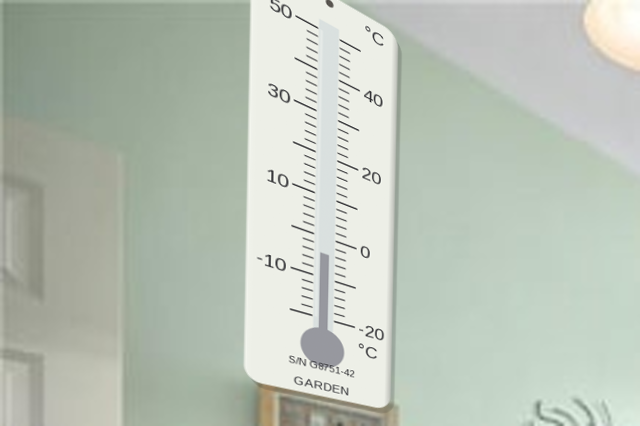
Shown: -4 °C
